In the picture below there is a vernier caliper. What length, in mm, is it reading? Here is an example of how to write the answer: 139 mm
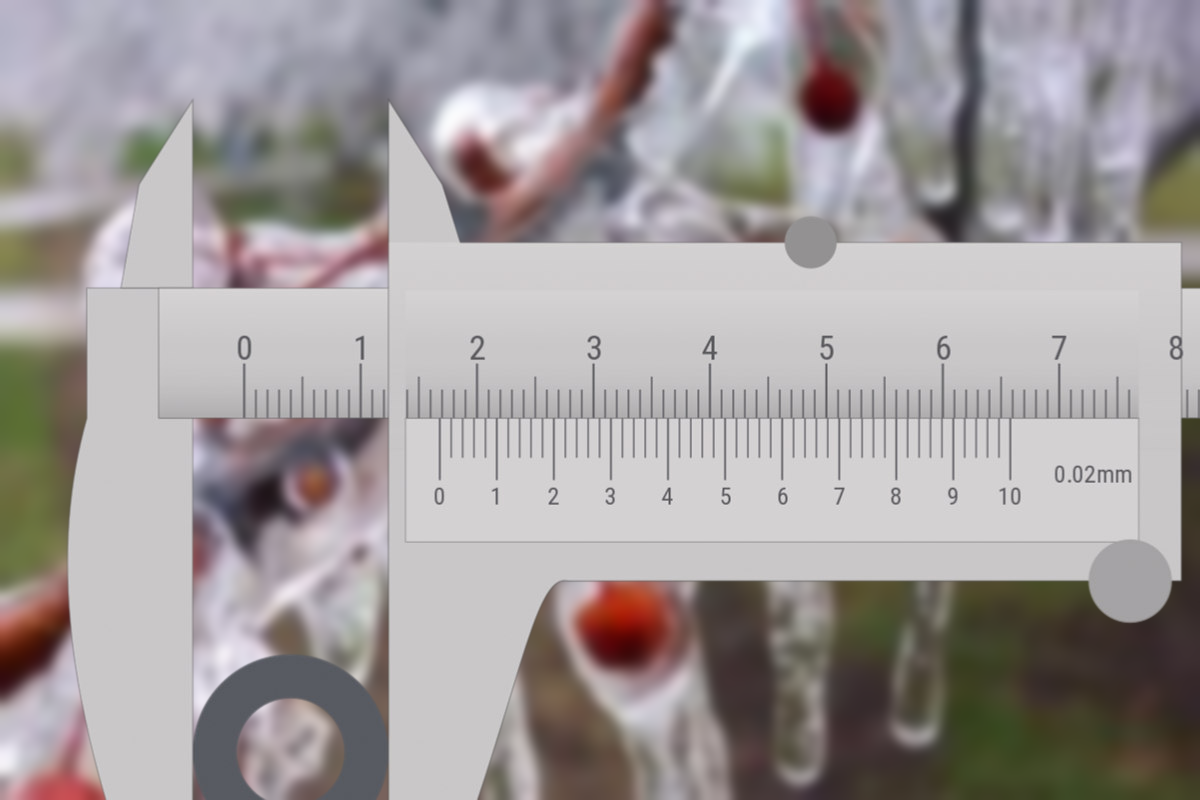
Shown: 16.8 mm
